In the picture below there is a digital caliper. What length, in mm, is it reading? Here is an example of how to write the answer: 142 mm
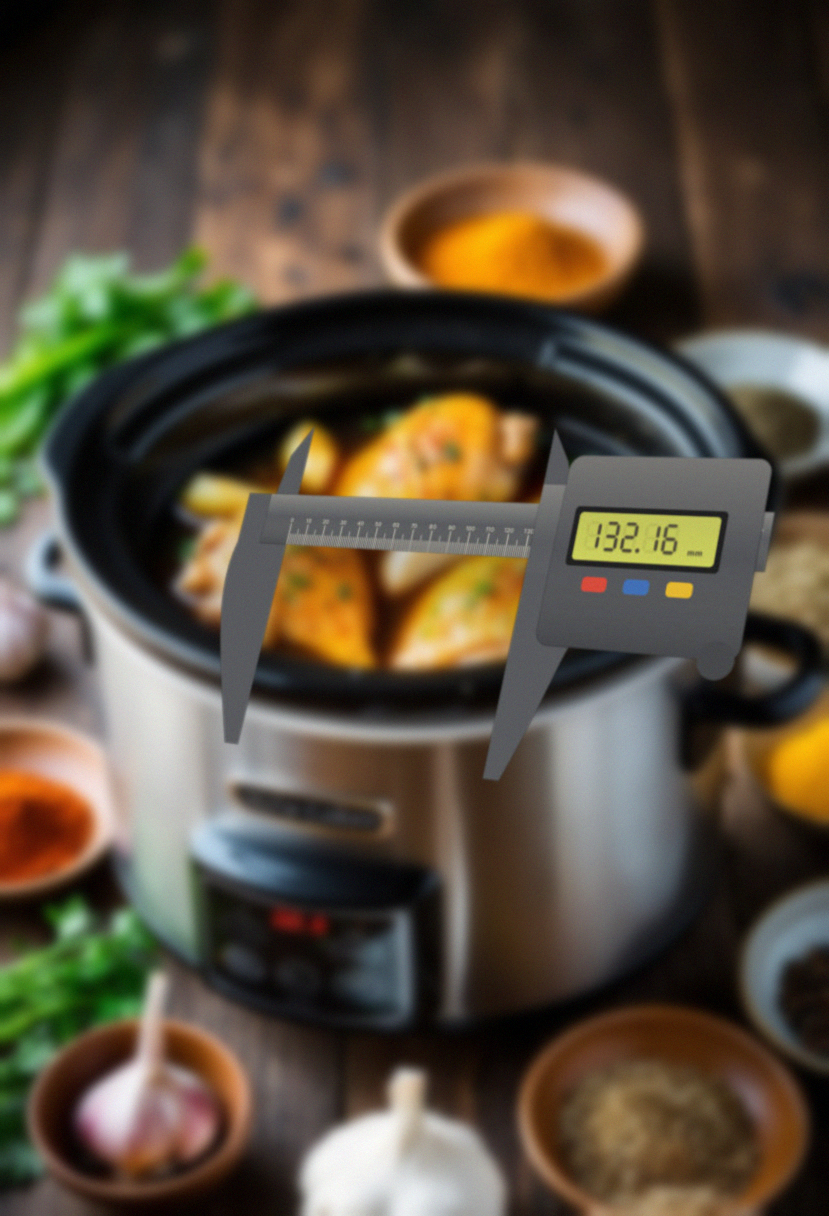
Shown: 132.16 mm
